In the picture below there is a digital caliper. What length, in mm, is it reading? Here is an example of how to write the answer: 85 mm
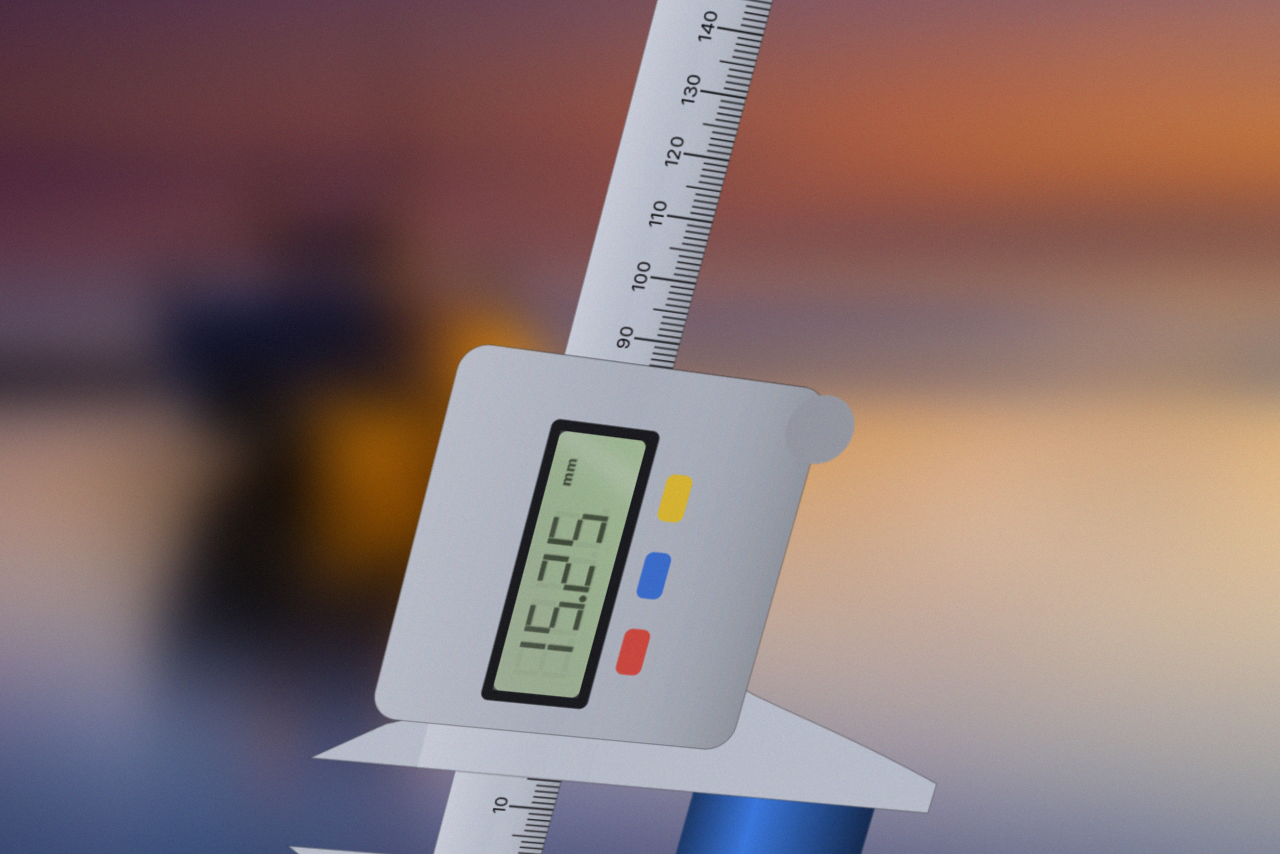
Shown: 15.25 mm
